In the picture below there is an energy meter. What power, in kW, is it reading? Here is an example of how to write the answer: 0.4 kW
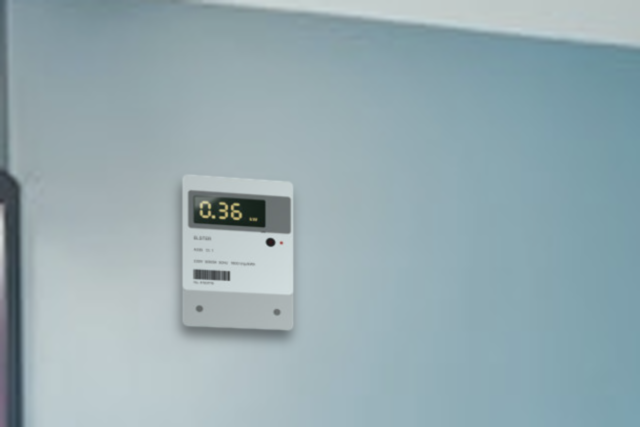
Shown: 0.36 kW
